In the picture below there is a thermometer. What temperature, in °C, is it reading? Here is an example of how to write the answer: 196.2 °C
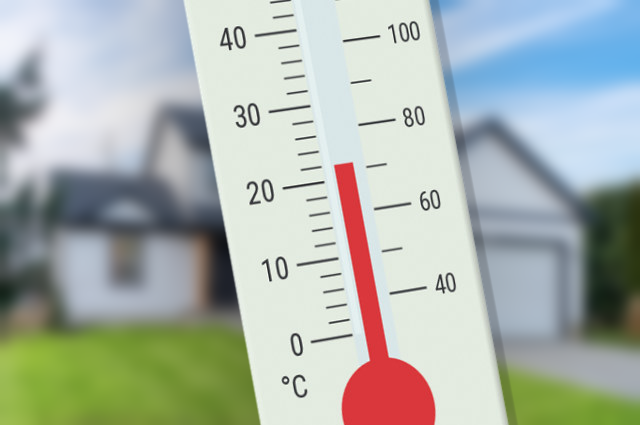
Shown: 22 °C
